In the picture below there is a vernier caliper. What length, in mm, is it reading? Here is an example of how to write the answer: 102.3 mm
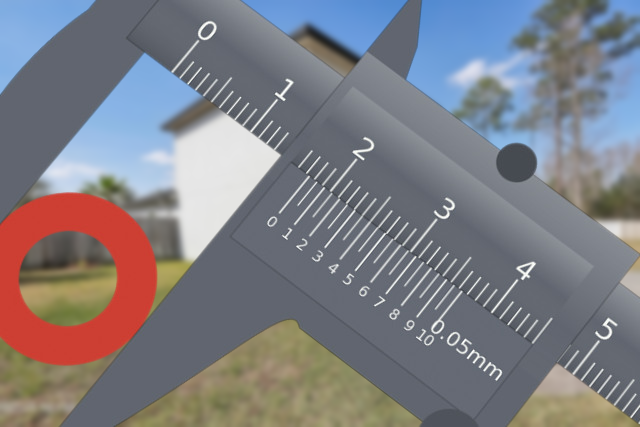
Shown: 17.4 mm
